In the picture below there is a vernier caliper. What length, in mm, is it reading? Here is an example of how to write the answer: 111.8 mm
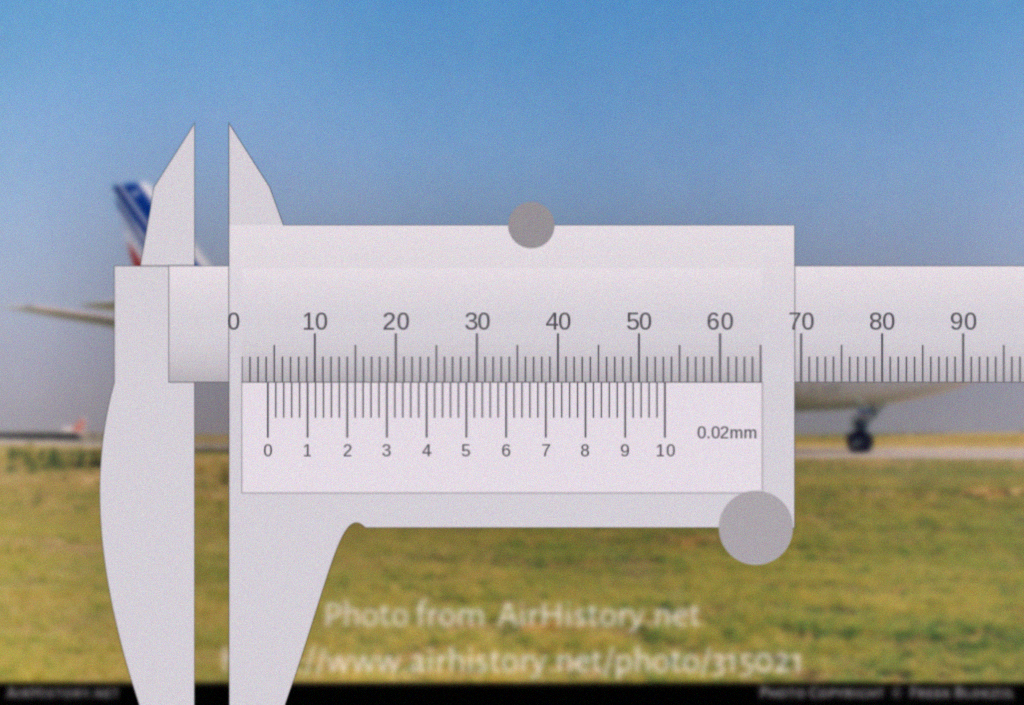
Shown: 4.2 mm
